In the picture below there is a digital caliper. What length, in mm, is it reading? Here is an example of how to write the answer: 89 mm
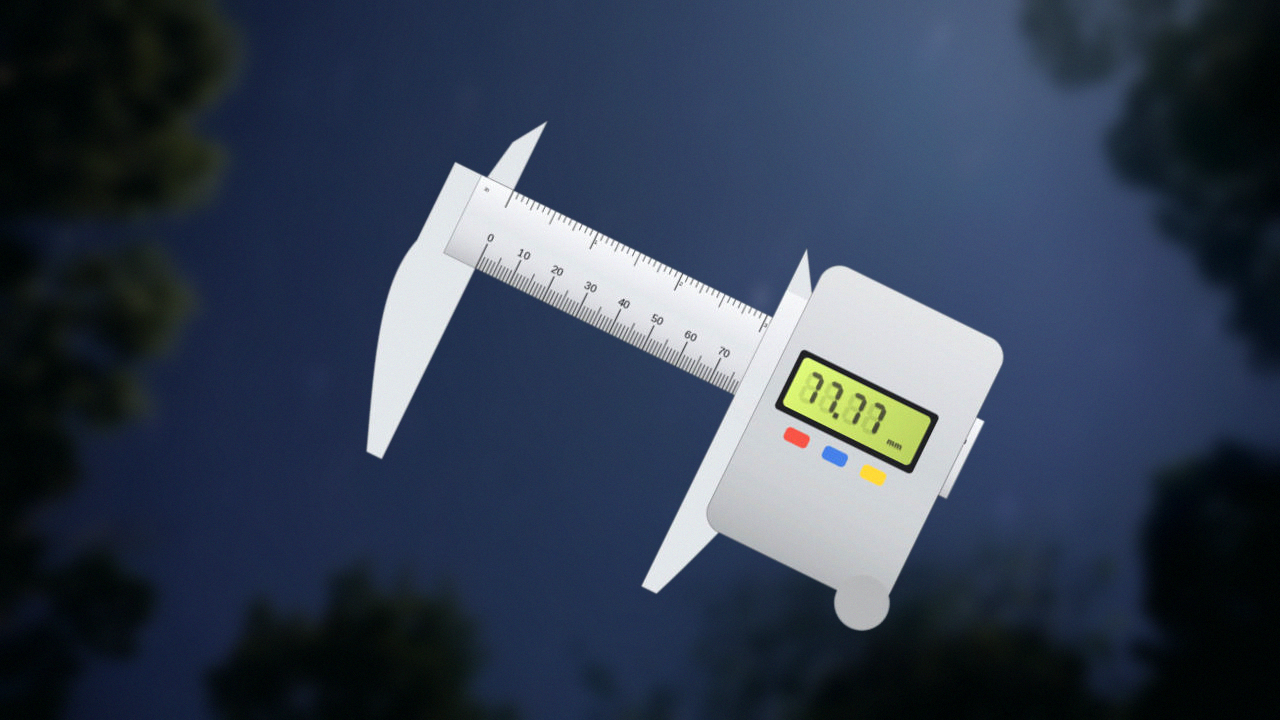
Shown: 77.77 mm
